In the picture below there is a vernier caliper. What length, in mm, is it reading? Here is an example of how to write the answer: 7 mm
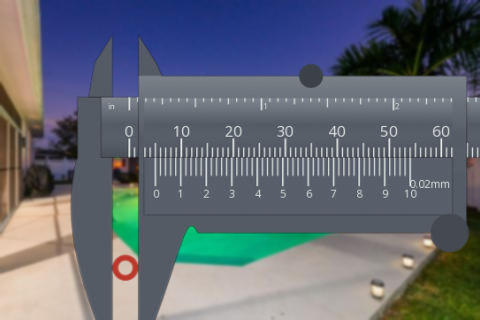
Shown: 5.0 mm
